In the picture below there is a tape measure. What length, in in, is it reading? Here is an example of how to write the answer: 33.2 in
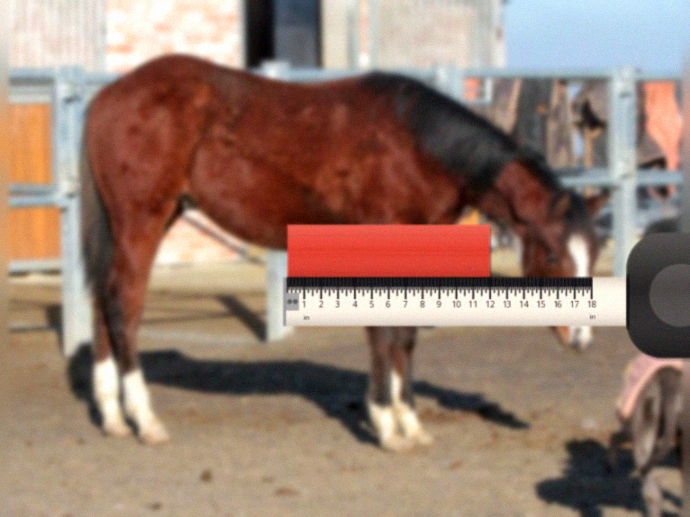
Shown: 12 in
